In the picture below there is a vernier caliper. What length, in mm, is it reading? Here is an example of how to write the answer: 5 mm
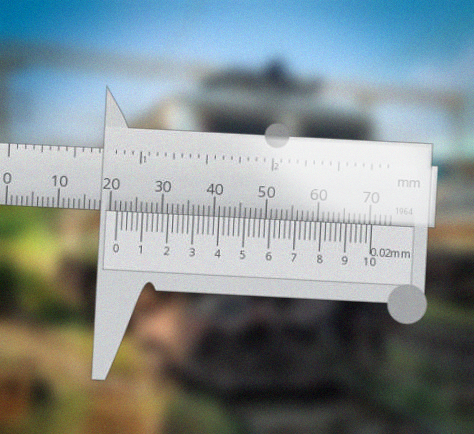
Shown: 21.4 mm
